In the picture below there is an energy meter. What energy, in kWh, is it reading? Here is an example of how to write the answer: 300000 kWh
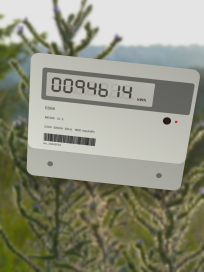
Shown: 94614 kWh
